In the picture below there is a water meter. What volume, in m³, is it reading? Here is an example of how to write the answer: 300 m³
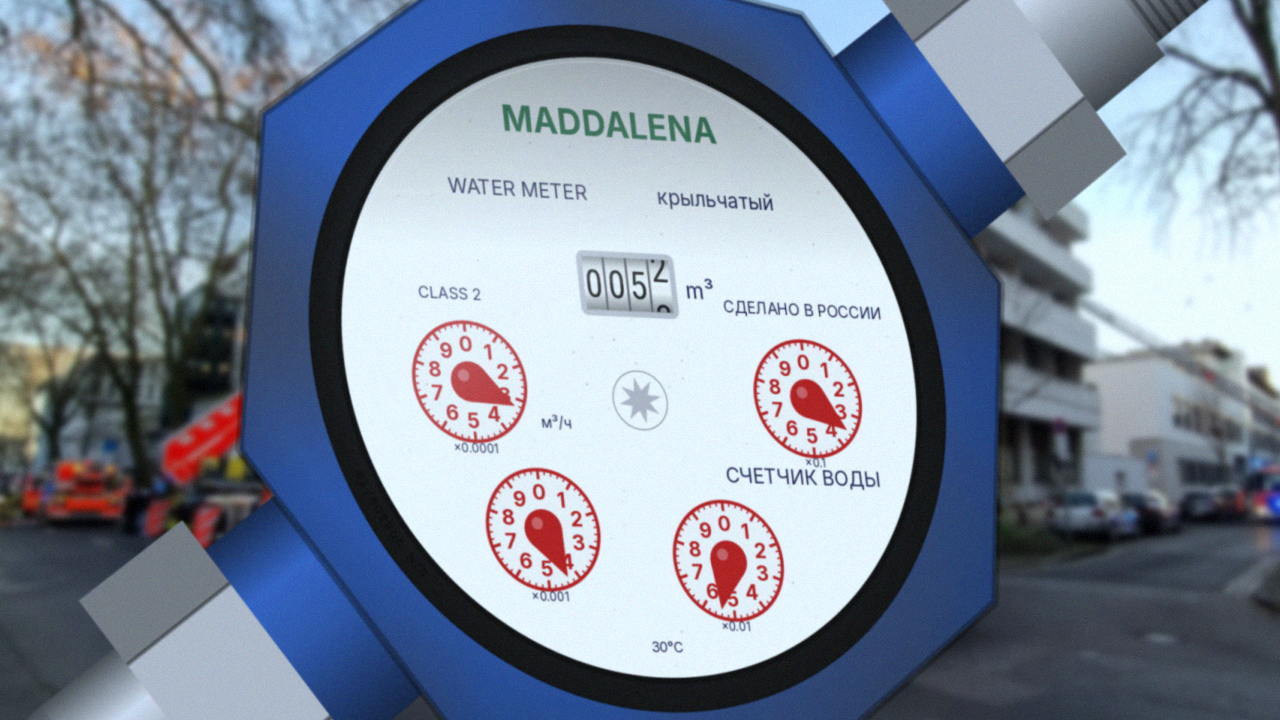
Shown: 52.3543 m³
